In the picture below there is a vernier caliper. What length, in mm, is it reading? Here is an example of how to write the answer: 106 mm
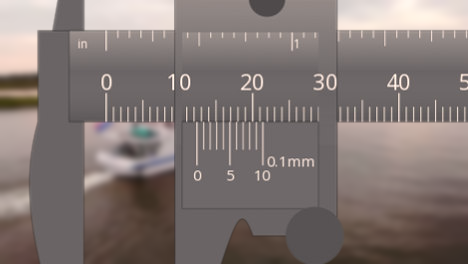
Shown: 12.4 mm
